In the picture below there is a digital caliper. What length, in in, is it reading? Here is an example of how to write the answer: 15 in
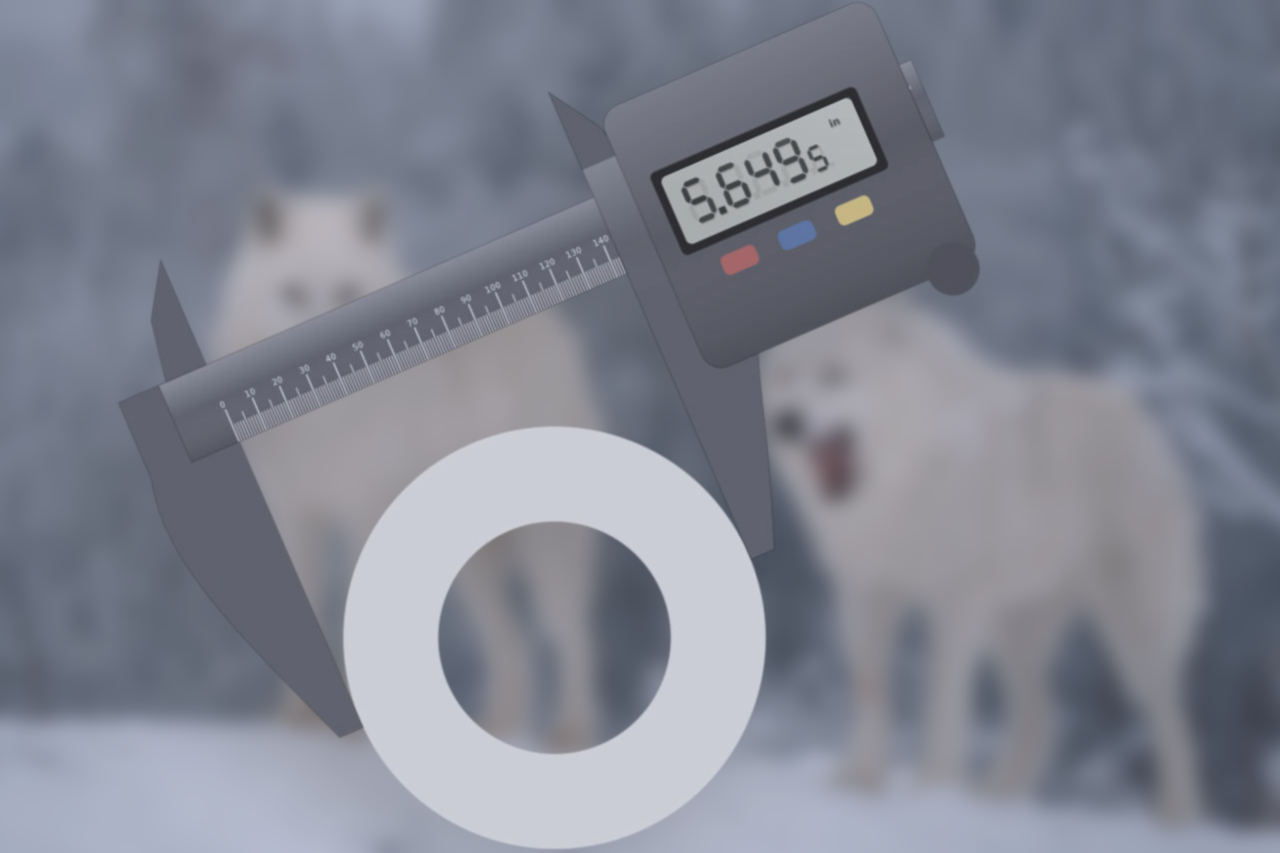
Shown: 5.6495 in
